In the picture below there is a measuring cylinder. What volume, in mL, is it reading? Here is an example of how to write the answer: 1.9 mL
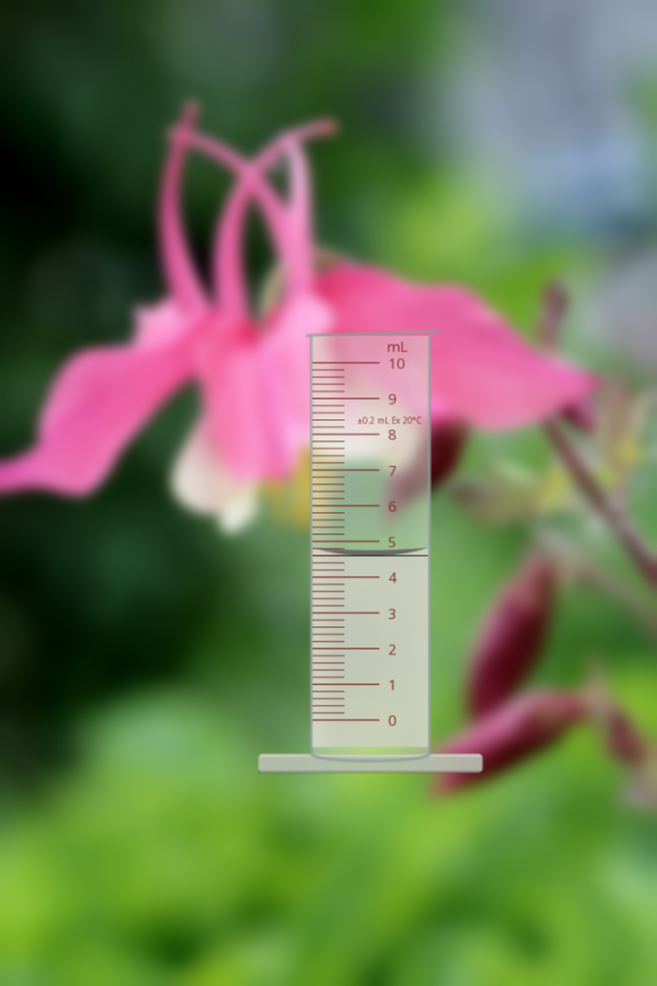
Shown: 4.6 mL
